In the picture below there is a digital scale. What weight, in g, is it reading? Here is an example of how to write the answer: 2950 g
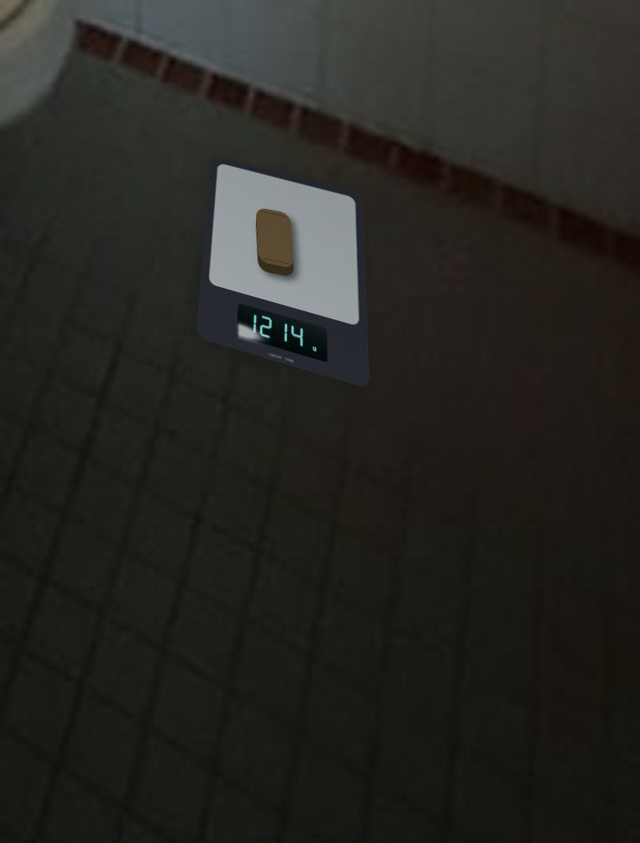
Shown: 1214 g
